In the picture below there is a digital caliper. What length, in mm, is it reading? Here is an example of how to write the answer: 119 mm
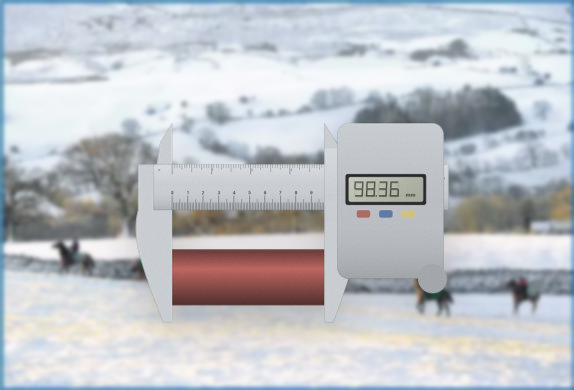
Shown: 98.36 mm
